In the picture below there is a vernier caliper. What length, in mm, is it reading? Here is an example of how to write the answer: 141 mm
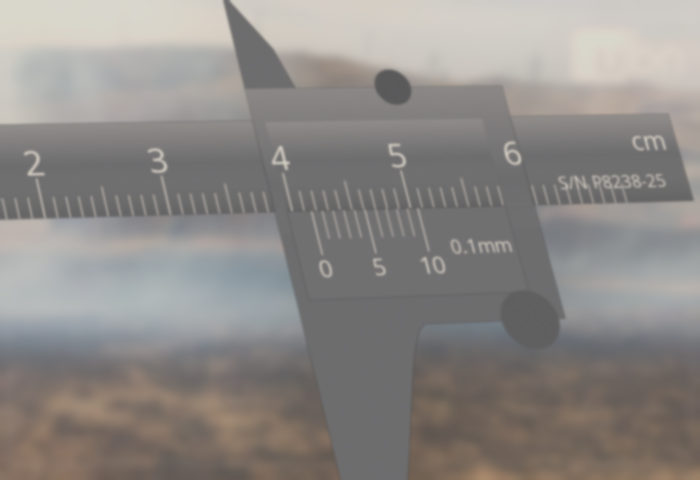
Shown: 41.6 mm
